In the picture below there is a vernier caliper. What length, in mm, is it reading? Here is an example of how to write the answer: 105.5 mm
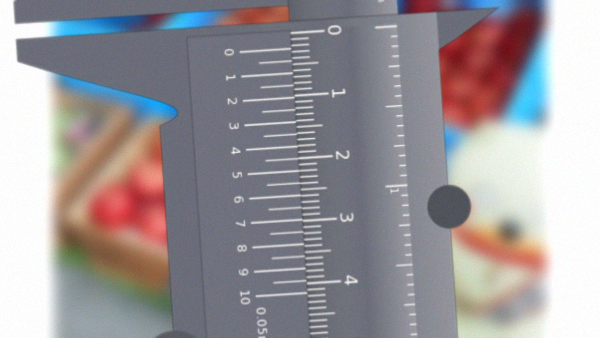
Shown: 2.5 mm
